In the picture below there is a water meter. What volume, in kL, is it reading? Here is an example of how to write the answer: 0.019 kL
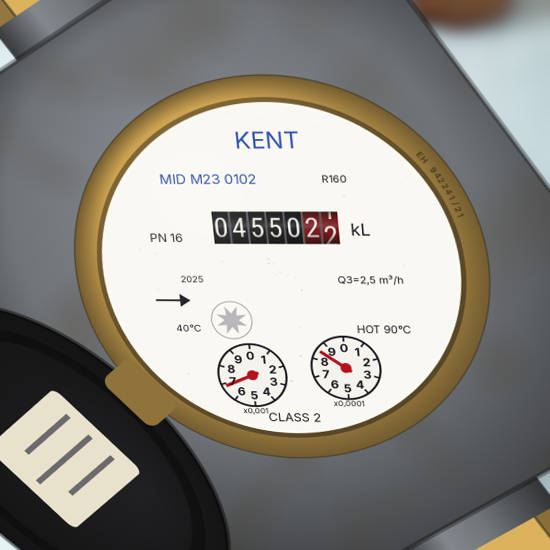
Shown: 4550.2168 kL
